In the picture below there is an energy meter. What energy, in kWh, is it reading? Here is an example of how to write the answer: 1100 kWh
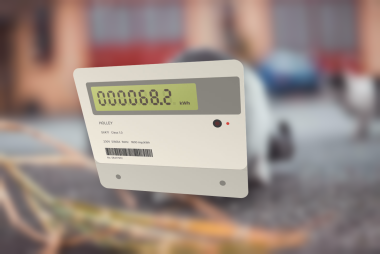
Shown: 68.2 kWh
